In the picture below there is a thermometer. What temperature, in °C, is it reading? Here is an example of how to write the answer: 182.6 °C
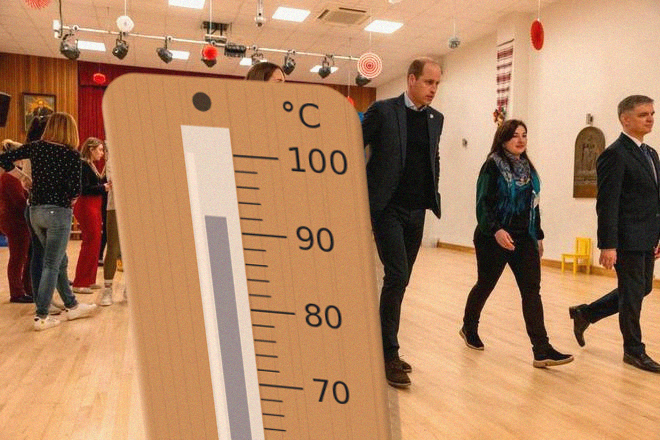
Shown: 92 °C
